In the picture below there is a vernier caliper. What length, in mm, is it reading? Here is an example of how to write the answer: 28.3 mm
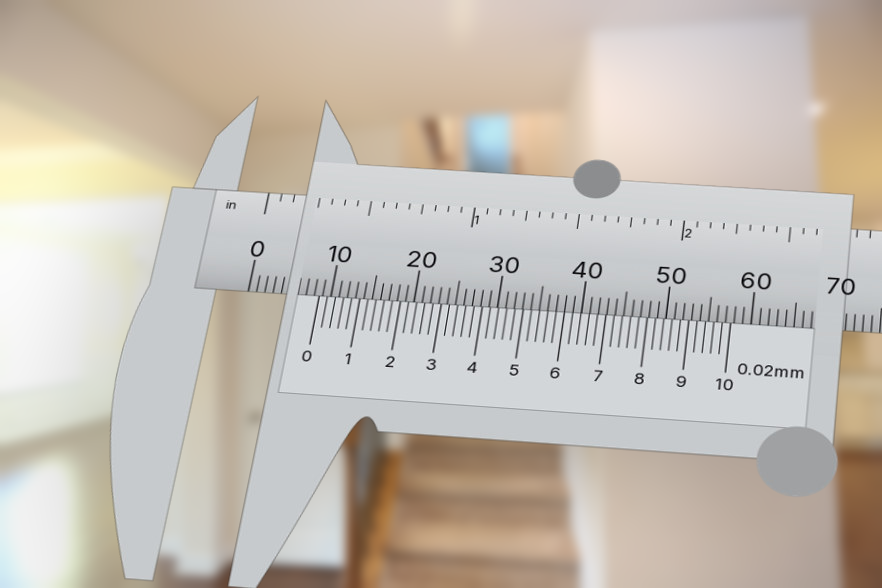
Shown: 8.6 mm
